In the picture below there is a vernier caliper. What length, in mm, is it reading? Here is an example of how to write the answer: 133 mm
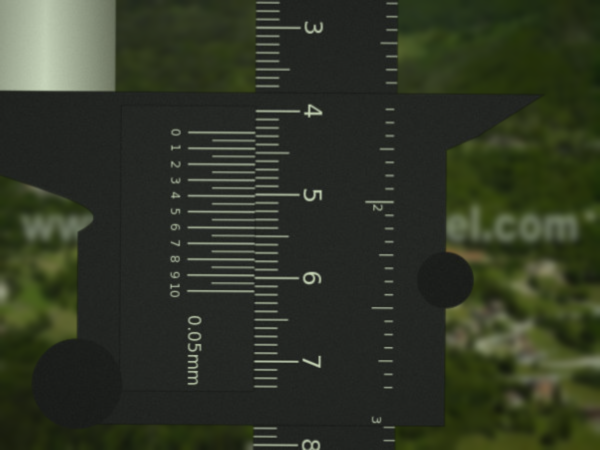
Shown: 42.6 mm
